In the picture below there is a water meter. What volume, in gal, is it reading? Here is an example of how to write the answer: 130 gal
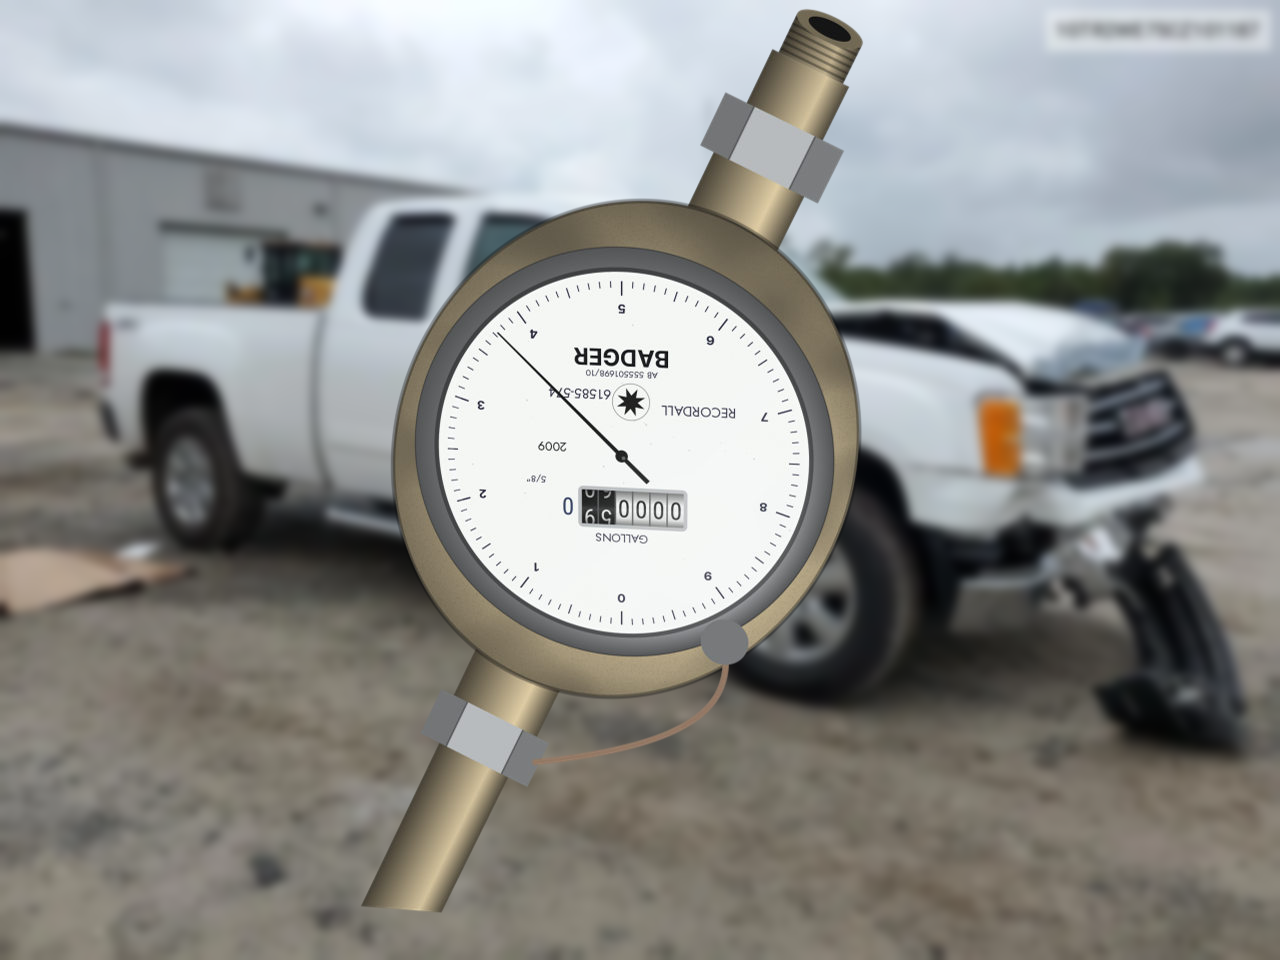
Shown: 593.7 gal
